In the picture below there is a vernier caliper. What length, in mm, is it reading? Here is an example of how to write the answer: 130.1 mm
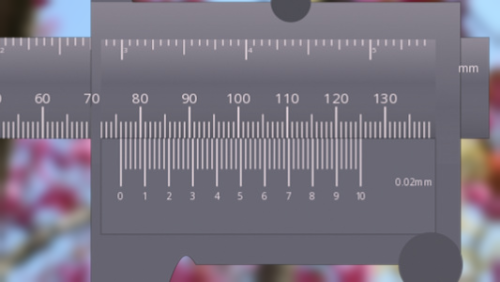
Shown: 76.0 mm
